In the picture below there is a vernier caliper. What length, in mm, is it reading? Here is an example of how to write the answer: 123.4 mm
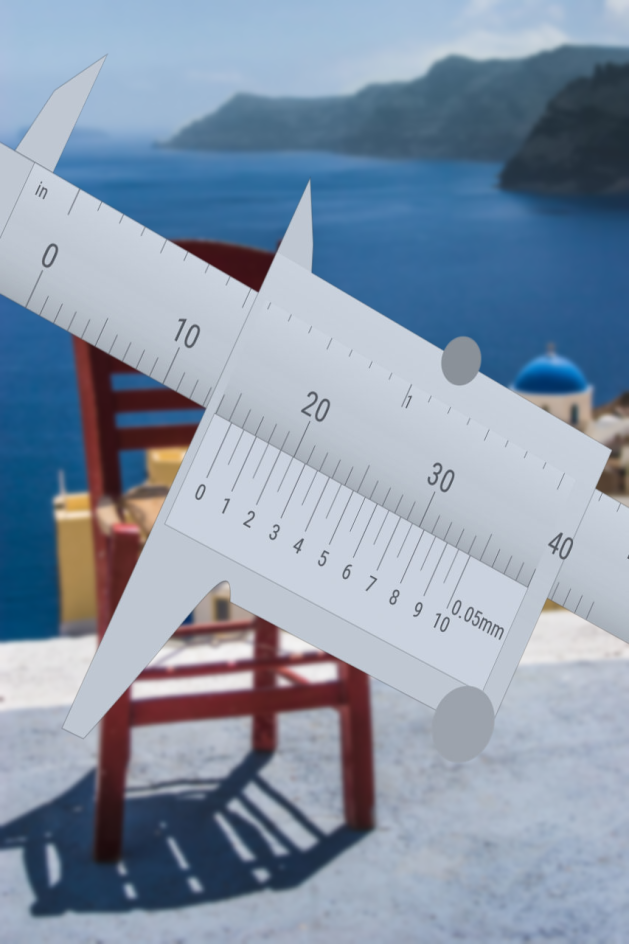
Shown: 15.2 mm
